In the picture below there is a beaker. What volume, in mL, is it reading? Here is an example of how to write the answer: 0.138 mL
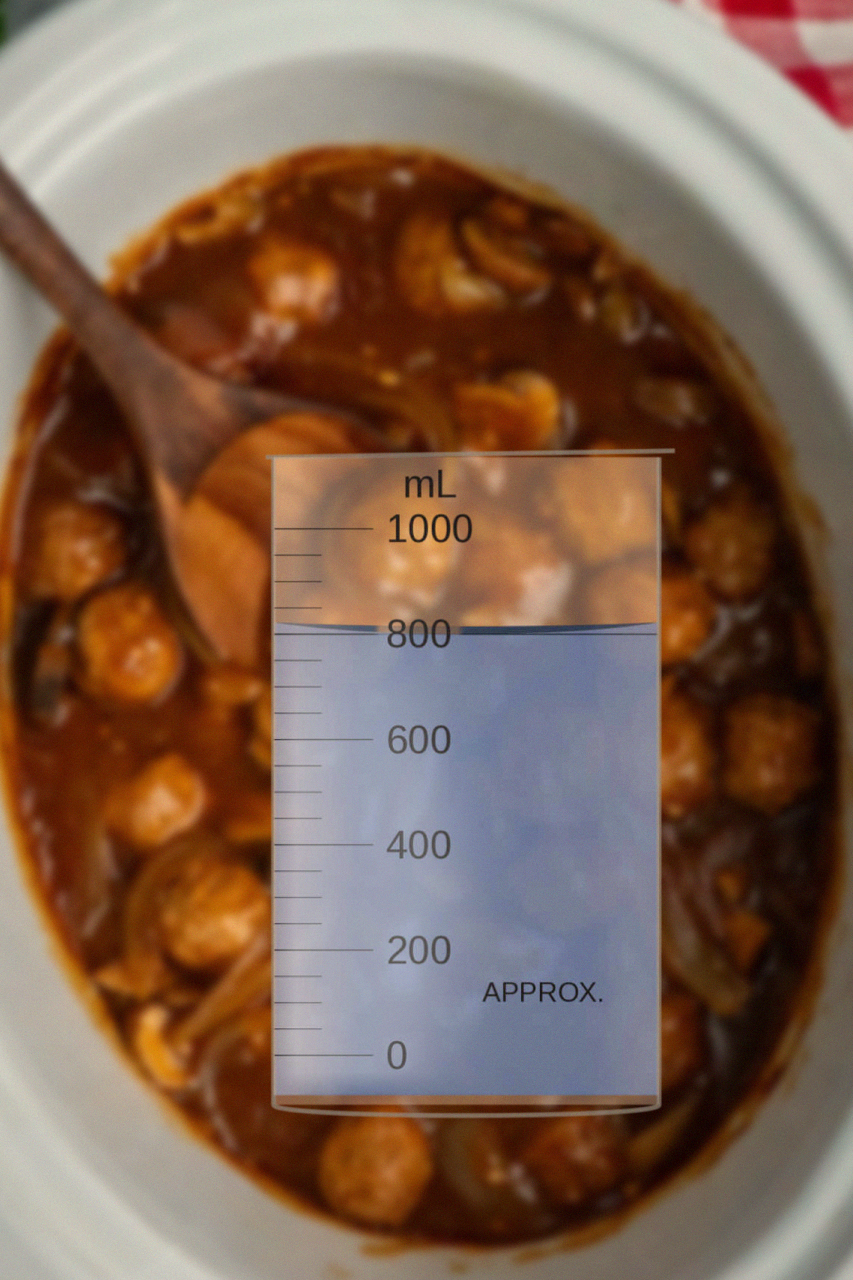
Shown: 800 mL
